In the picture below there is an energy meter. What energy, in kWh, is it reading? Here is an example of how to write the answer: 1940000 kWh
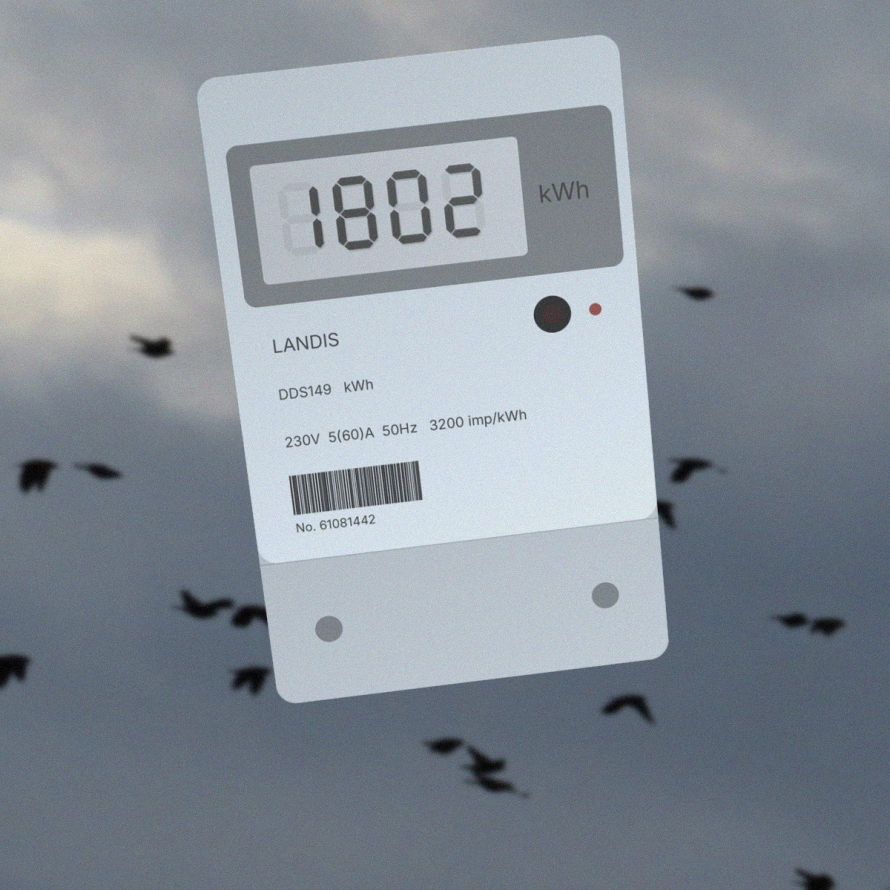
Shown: 1802 kWh
